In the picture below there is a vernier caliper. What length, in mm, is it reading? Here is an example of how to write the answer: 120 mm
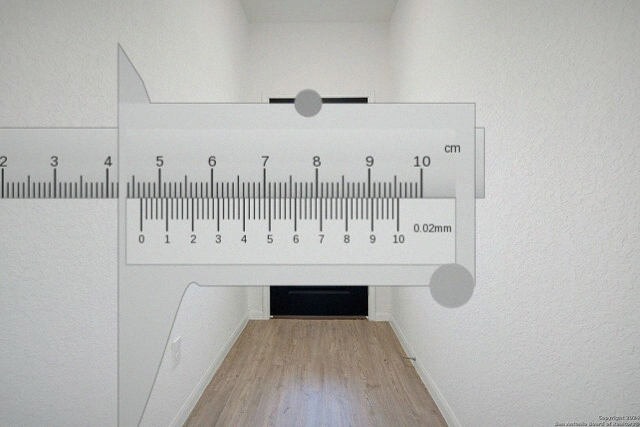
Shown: 46.5 mm
